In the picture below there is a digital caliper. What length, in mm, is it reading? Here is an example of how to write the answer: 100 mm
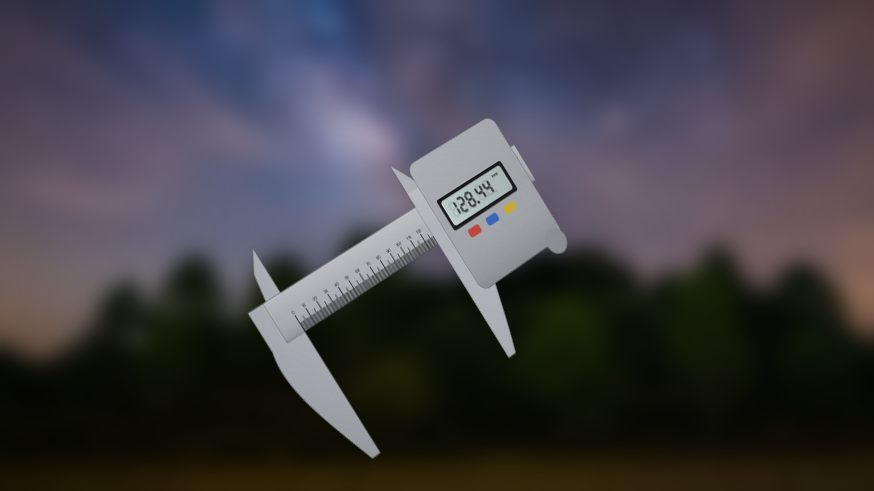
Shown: 128.44 mm
